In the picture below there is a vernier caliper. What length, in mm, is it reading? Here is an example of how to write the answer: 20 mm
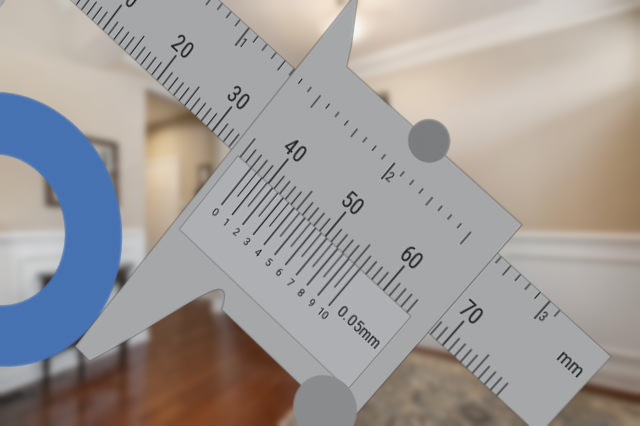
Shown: 37.0 mm
